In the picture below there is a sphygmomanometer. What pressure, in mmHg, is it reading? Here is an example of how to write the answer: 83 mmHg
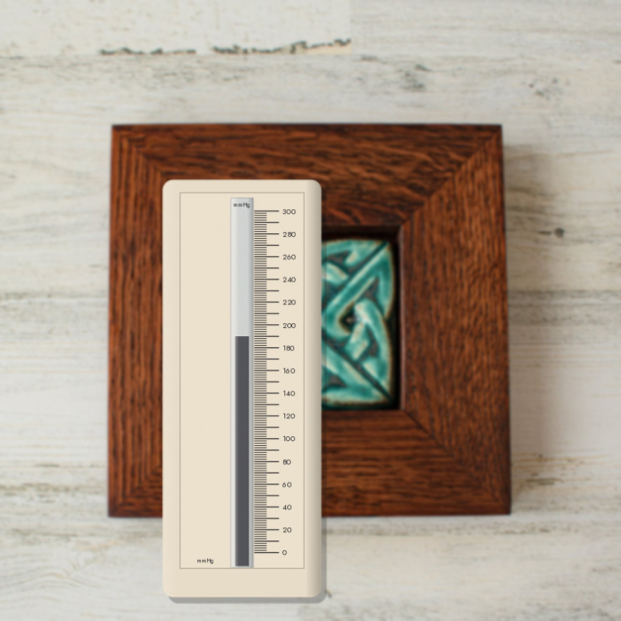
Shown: 190 mmHg
